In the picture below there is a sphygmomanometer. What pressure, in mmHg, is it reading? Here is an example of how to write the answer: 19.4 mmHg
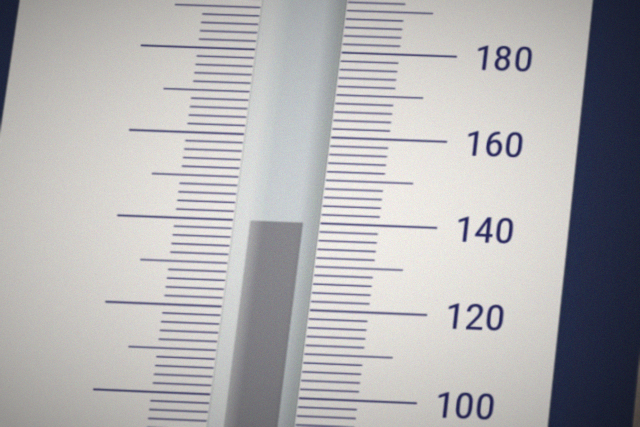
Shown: 140 mmHg
